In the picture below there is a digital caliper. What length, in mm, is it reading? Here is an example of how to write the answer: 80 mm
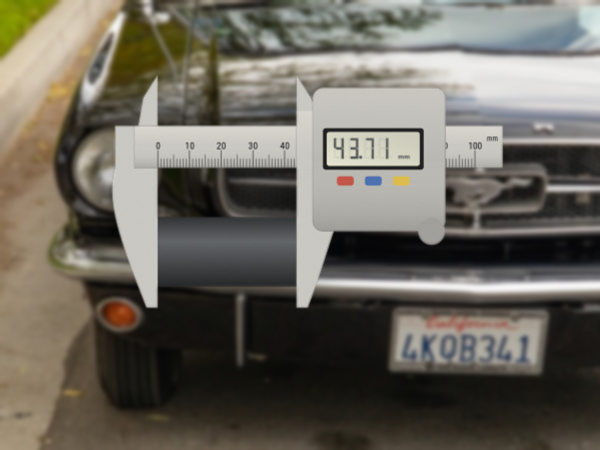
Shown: 43.71 mm
